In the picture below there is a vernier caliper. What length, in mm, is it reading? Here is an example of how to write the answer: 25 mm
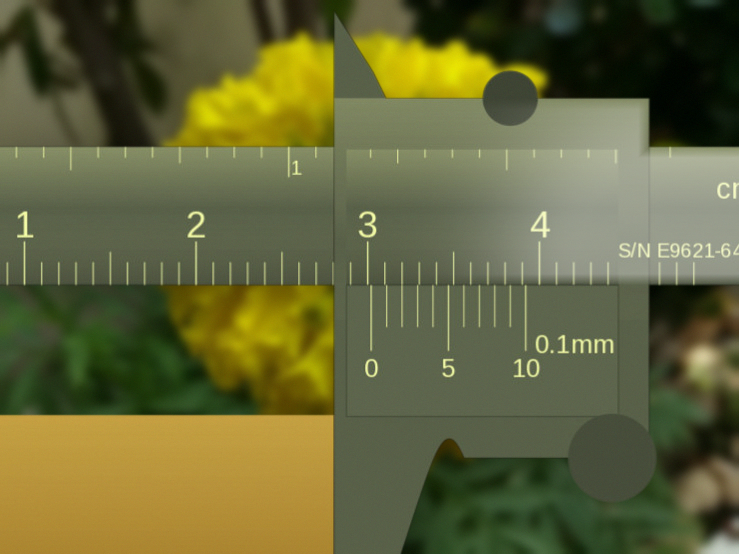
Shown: 30.2 mm
